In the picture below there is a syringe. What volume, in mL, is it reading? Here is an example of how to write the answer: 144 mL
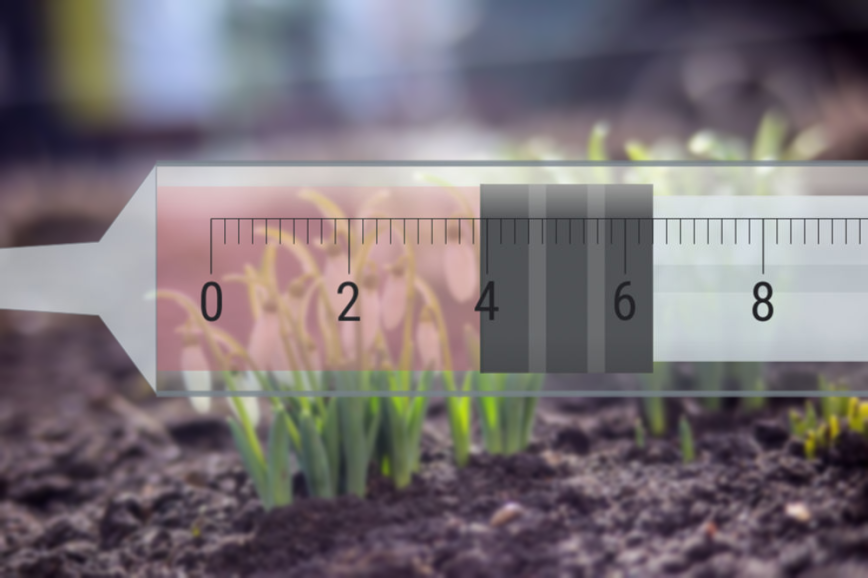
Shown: 3.9 mL
